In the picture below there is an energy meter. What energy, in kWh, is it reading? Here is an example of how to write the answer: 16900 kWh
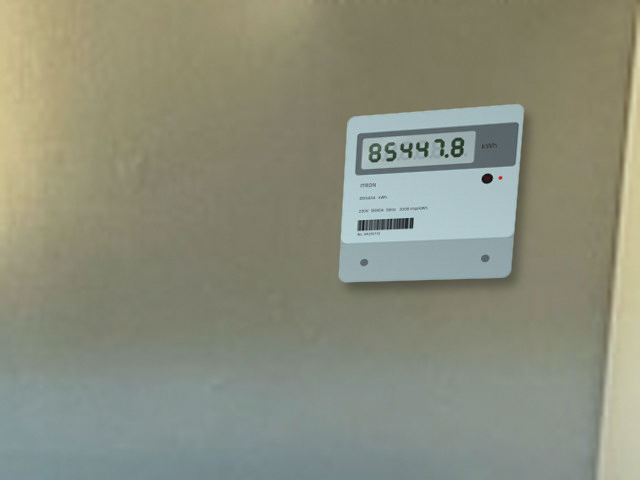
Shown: 85447.8 kWh
